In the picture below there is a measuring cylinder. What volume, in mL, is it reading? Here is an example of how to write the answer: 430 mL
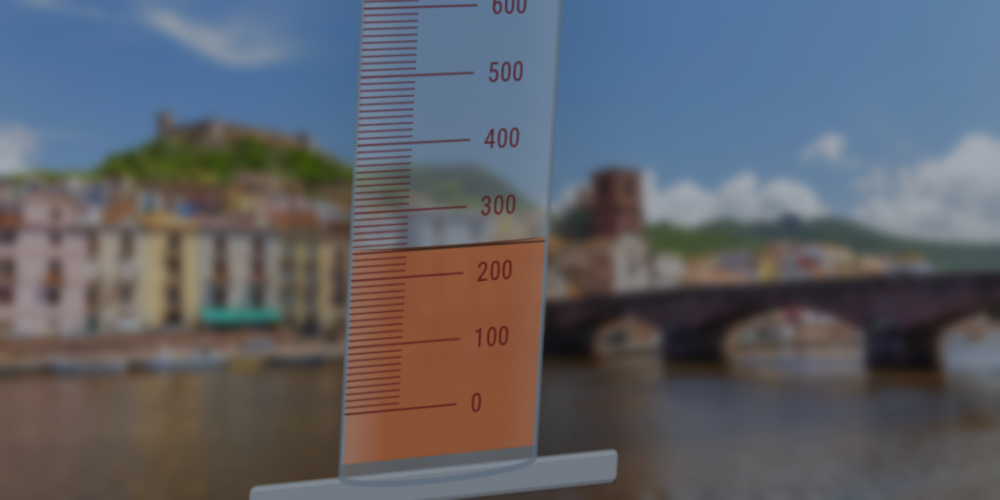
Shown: 240 mL
